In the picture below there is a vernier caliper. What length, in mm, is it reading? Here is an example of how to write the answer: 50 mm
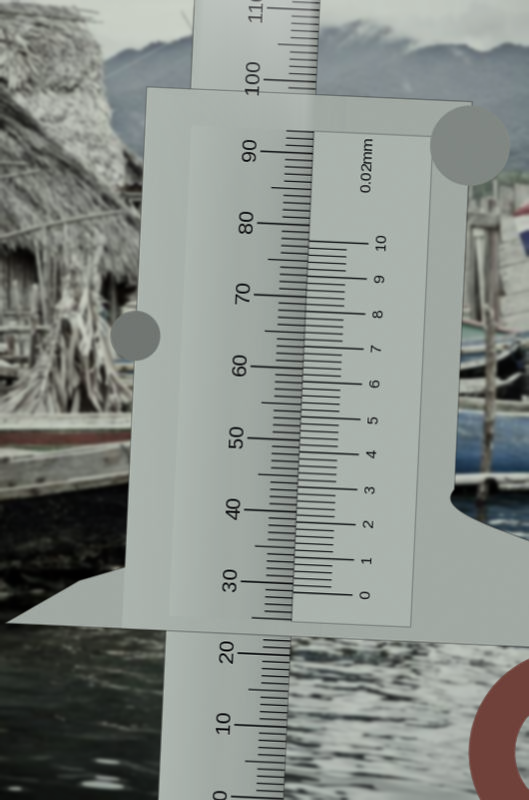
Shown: 28.8 mm
